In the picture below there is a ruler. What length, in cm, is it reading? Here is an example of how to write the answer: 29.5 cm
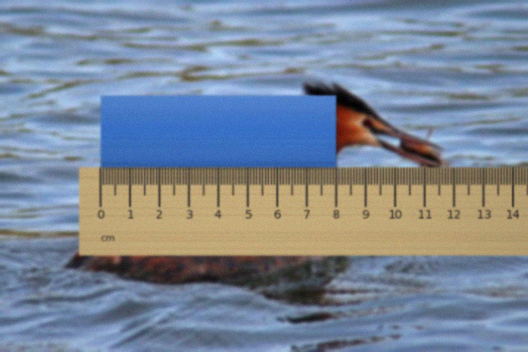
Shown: 8 cm
